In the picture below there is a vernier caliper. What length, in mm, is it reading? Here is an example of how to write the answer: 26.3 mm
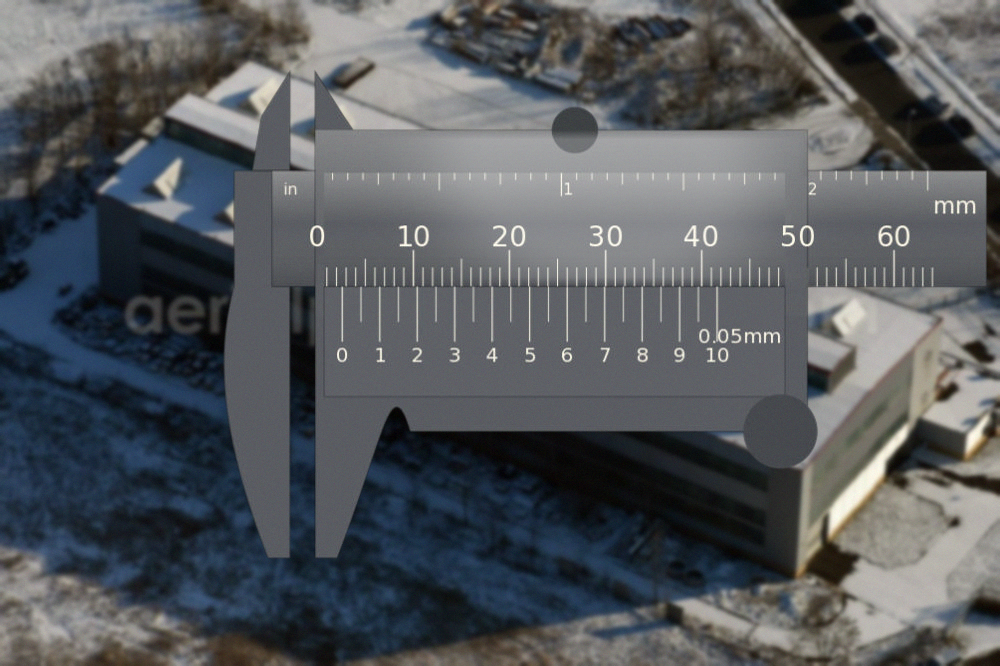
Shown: 2.6 mm
